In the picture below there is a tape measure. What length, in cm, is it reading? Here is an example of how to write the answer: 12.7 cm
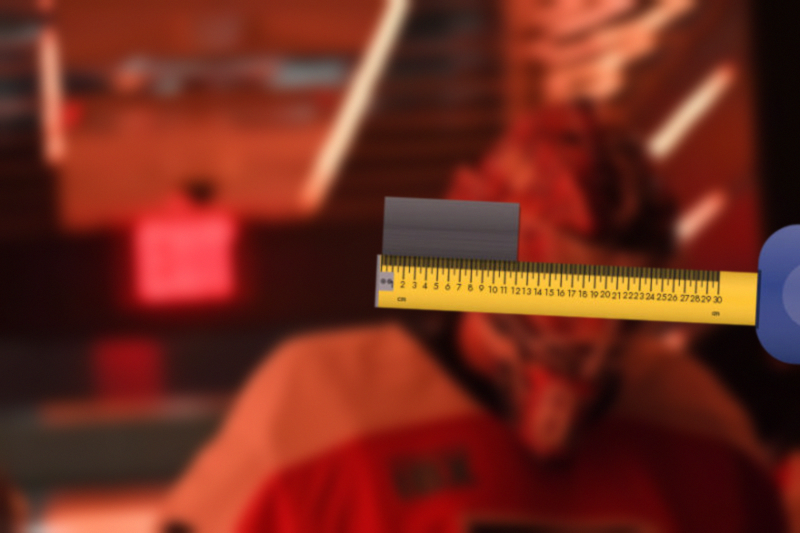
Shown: 12 cm
